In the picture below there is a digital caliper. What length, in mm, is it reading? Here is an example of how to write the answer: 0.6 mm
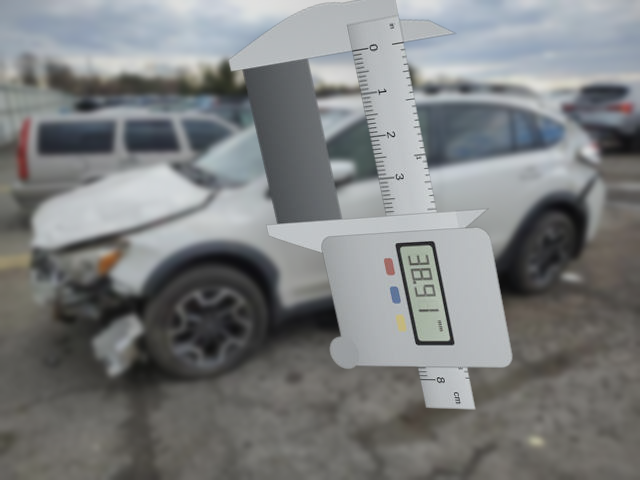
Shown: 38.91 mm
